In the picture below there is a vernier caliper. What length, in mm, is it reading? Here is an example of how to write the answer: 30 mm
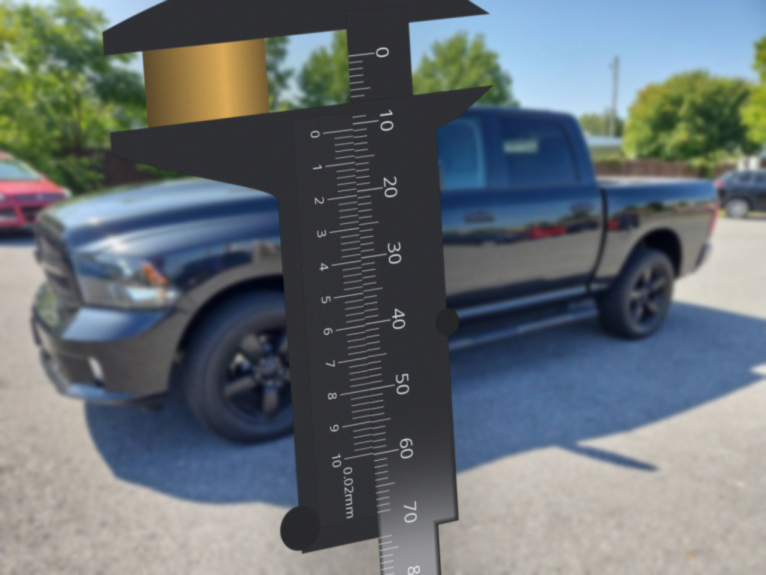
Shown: 10.8 mm
